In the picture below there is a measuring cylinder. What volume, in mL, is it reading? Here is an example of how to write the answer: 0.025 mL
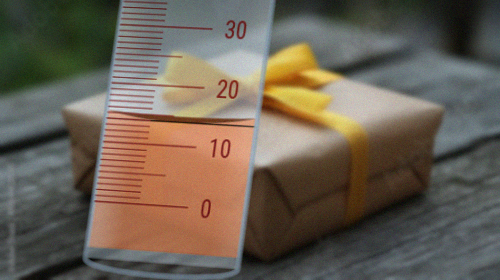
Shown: 14 mL
